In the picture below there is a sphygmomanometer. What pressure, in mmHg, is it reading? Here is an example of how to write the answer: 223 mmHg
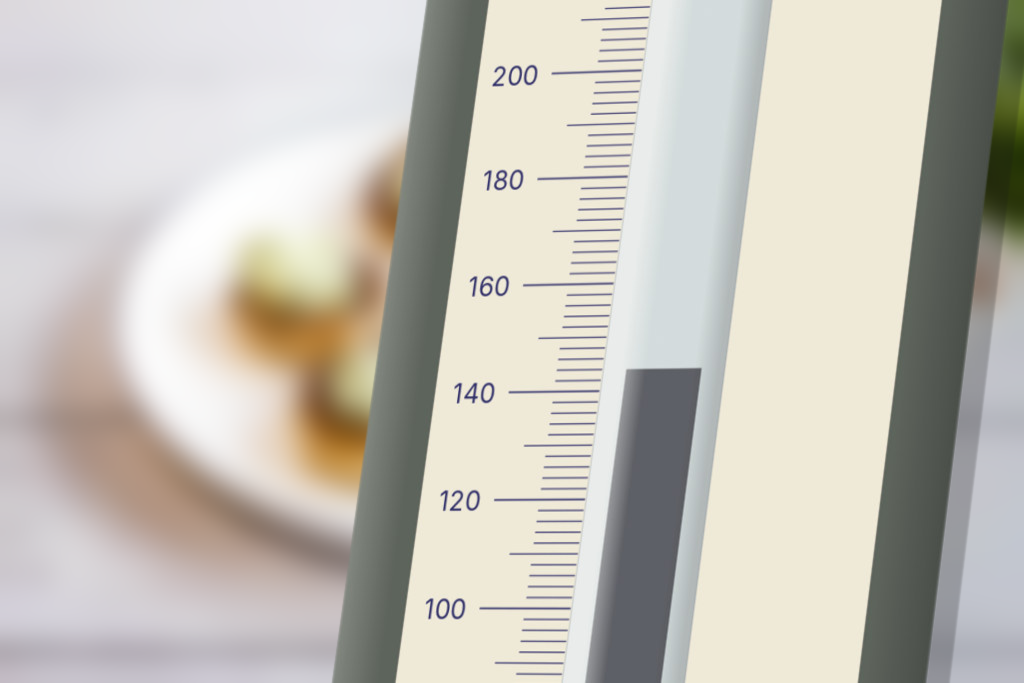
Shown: 144 mmHg
